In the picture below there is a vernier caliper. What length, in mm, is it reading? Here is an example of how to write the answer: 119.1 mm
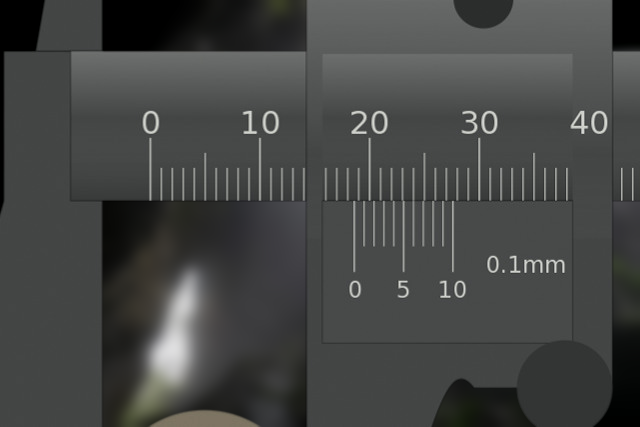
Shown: 18.6 mm
